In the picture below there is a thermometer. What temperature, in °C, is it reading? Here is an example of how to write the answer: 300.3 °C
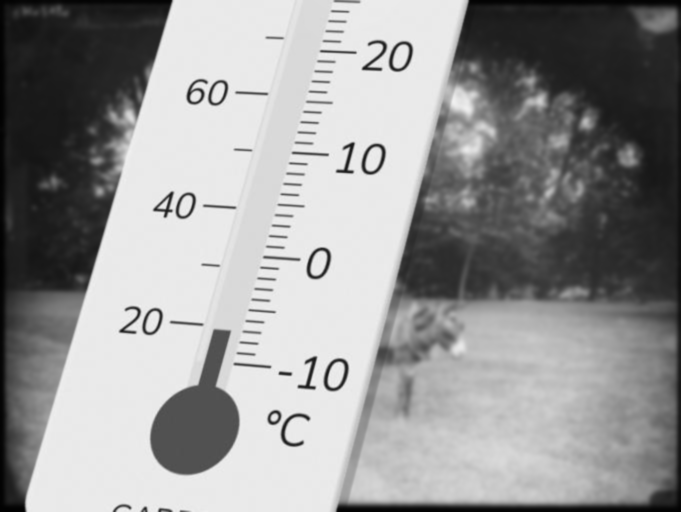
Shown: -7 °C
